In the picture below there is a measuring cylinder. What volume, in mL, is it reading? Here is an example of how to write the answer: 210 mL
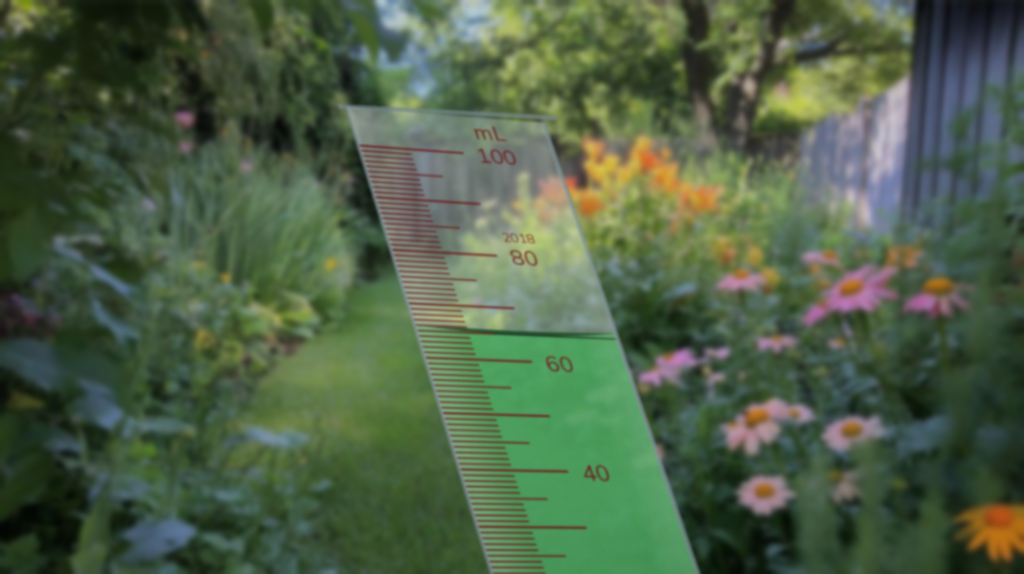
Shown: 65 mL
